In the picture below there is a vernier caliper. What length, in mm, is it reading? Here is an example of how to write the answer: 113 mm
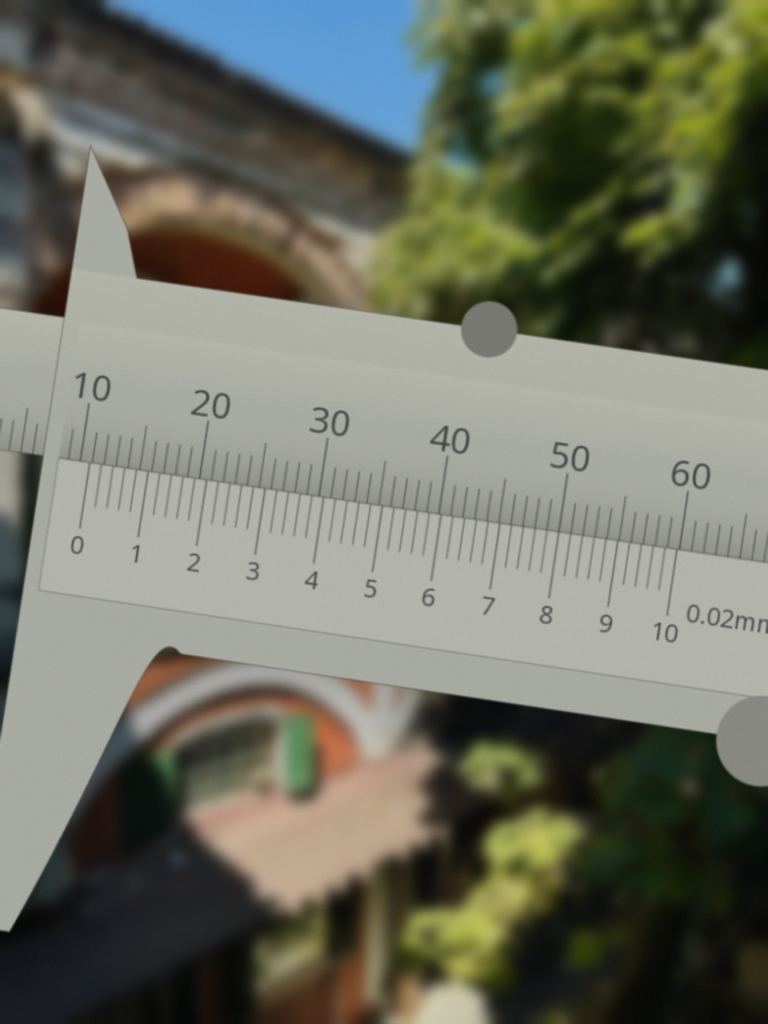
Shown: 10.8 mm
